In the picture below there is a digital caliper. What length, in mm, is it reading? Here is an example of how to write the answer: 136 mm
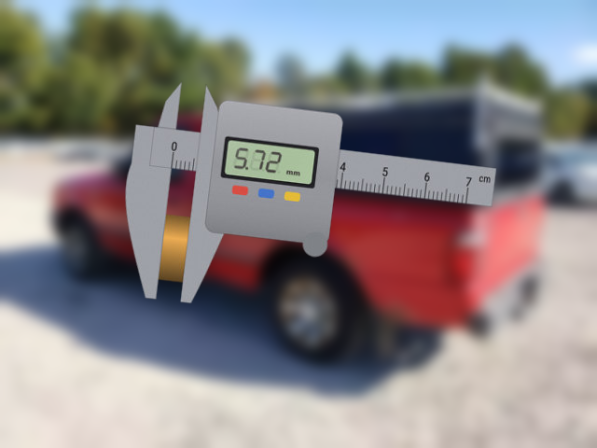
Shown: 5.72 mm
